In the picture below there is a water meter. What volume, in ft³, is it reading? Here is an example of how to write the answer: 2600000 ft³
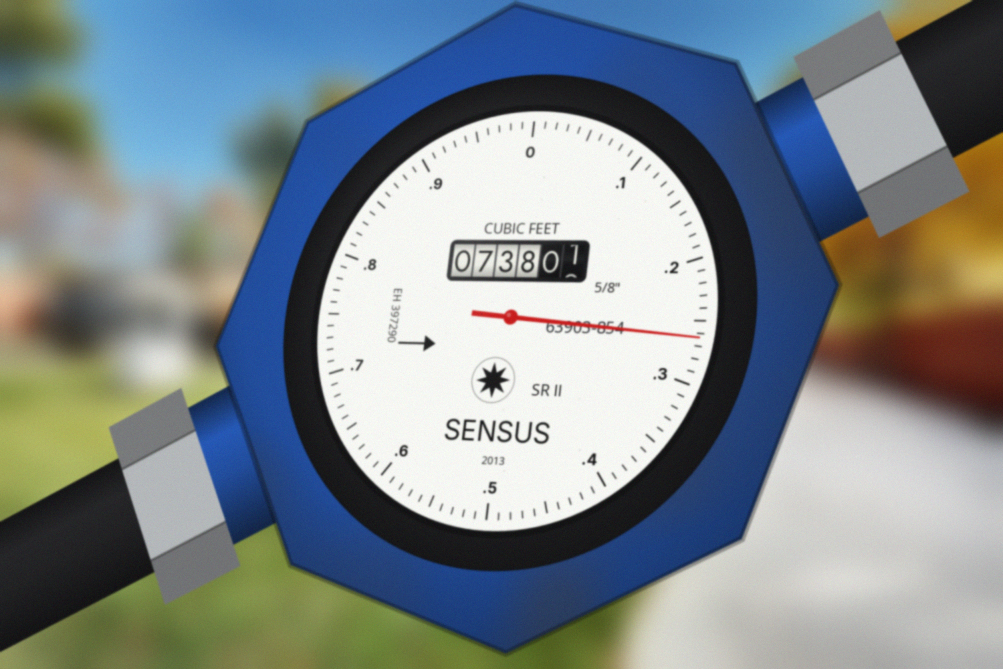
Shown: 73801.26 ft³
